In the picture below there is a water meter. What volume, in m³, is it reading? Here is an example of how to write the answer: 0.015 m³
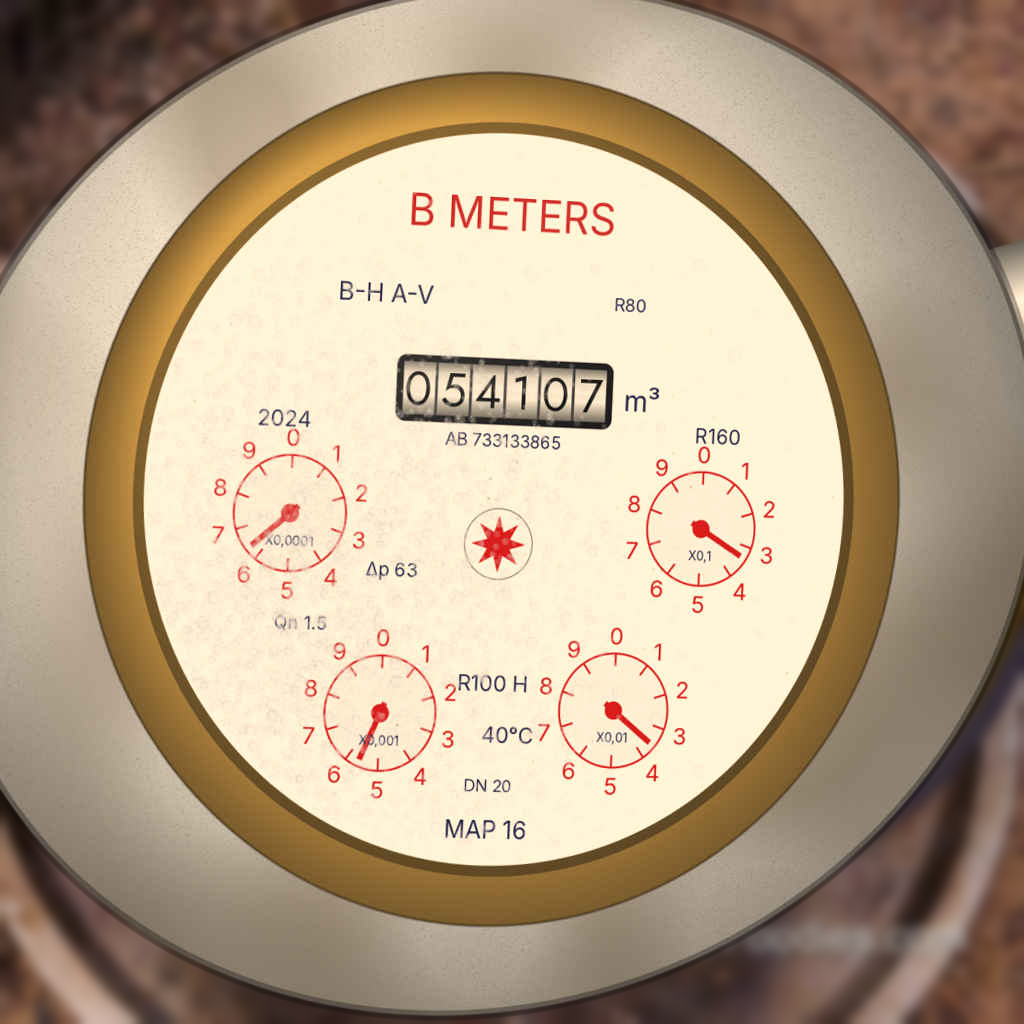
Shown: 54107.3356 m³
